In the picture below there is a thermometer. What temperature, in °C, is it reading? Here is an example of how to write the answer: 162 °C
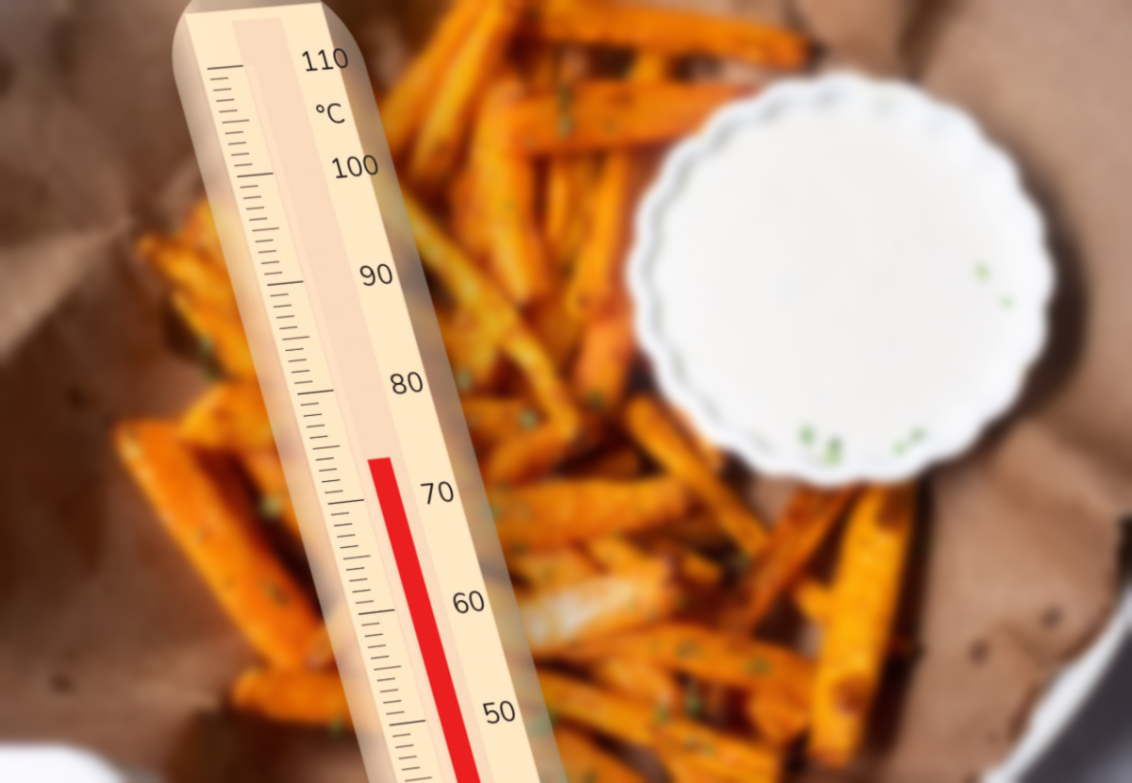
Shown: 73.5 °C
